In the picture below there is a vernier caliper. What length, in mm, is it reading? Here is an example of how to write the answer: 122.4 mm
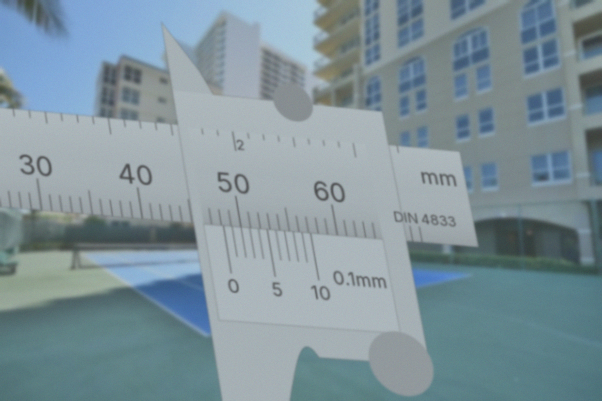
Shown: 48.2 mm
